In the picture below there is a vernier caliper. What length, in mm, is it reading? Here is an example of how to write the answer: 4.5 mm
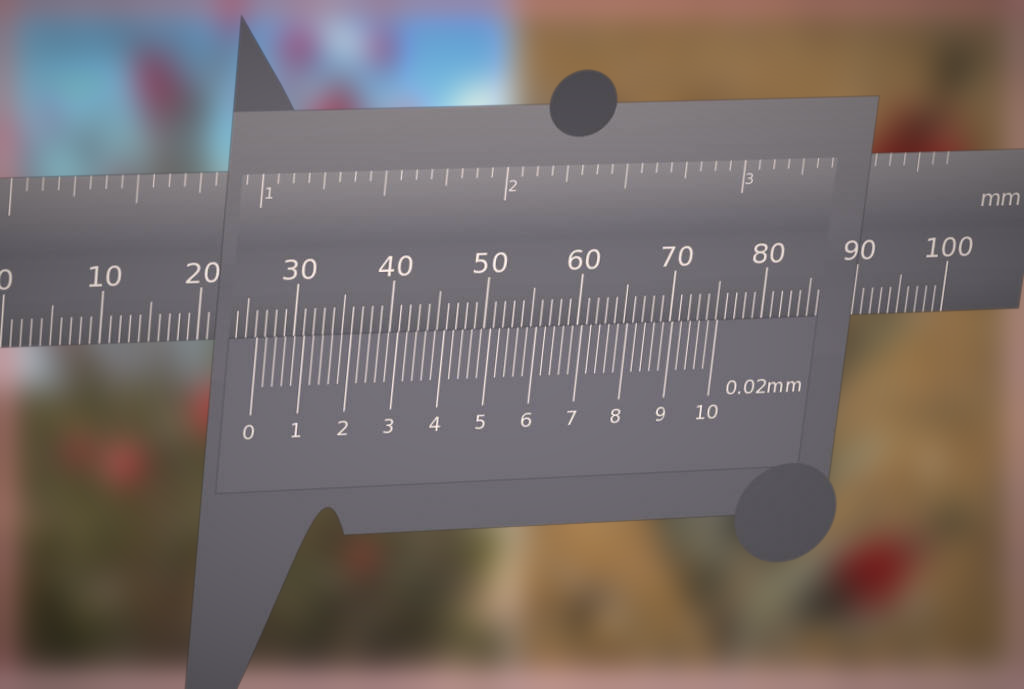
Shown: 26.2 mm
